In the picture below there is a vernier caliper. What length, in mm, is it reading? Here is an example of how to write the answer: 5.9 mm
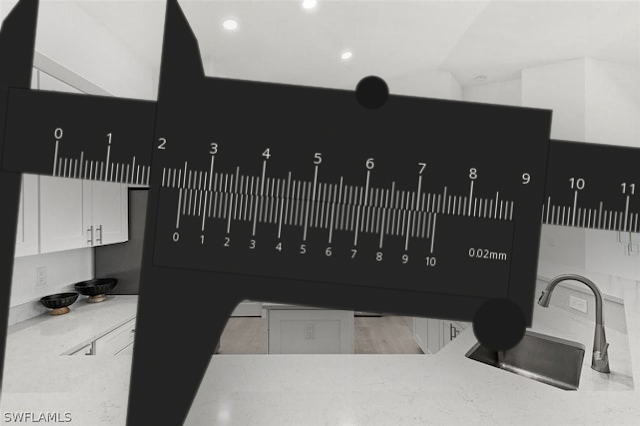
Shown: 24.5 mm
